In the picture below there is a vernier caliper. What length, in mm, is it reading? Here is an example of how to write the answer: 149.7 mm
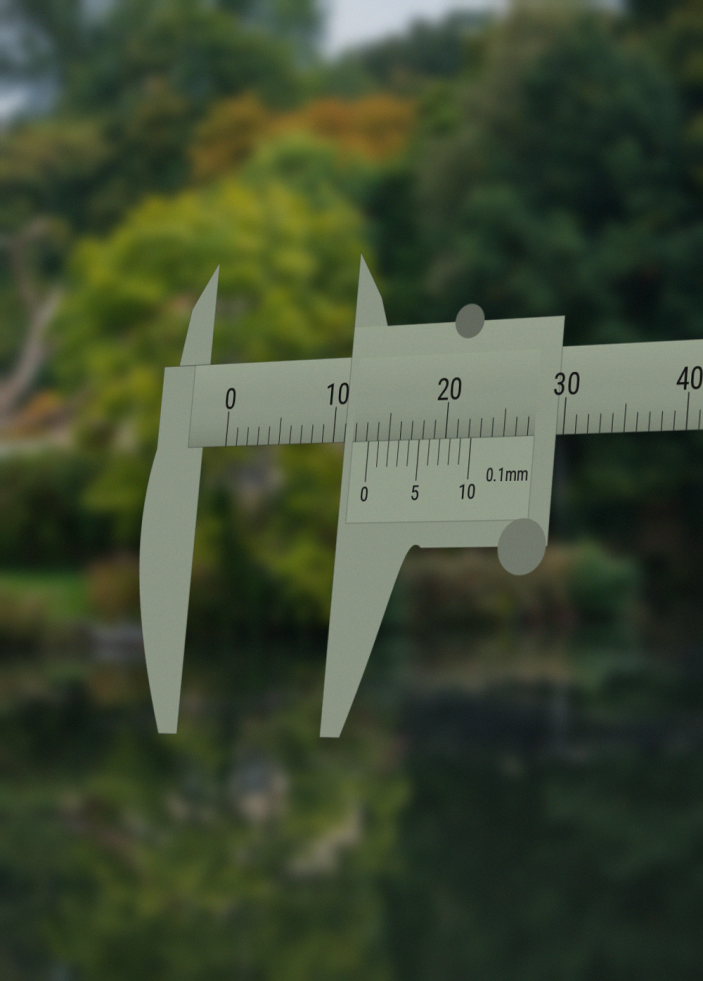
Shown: 13.2 mm
